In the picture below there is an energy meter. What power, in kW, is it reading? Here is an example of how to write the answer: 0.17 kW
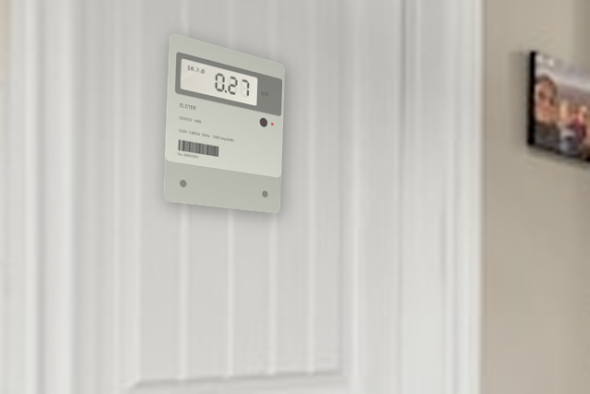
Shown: 0.27 kW
